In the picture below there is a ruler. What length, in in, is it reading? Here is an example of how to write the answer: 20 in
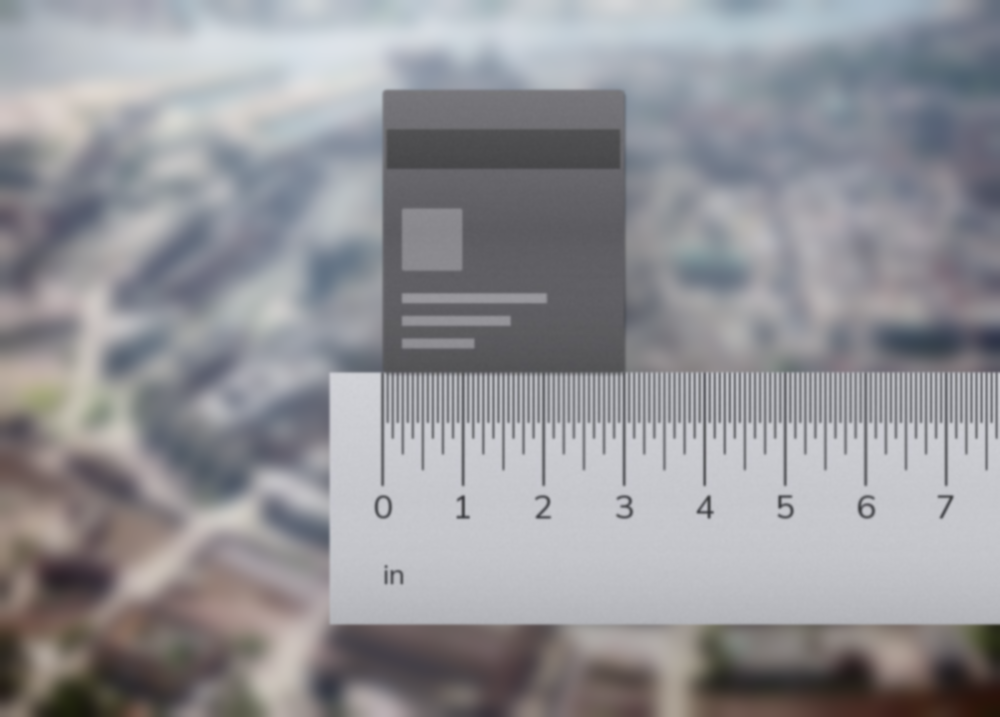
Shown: 3 in
